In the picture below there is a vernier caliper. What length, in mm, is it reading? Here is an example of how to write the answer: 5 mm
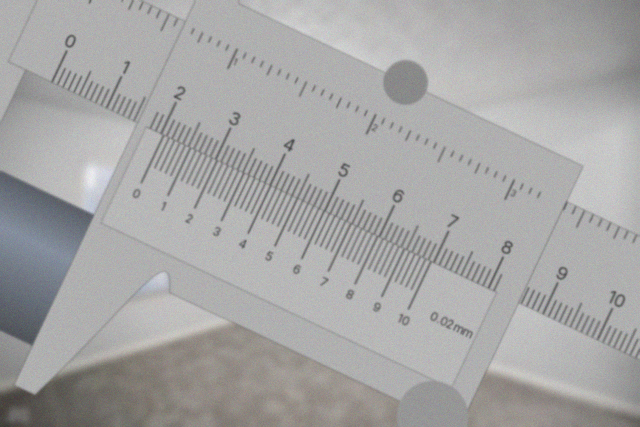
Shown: 20.5 mm
